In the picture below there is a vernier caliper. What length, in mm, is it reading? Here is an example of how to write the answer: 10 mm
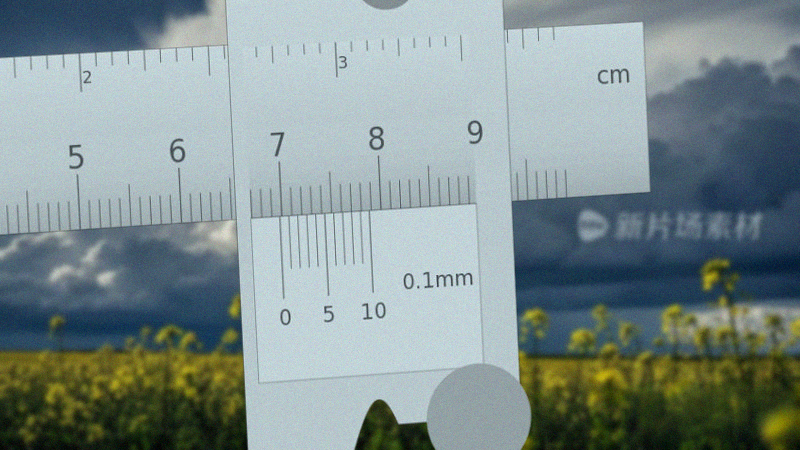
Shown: 69.8 mm
